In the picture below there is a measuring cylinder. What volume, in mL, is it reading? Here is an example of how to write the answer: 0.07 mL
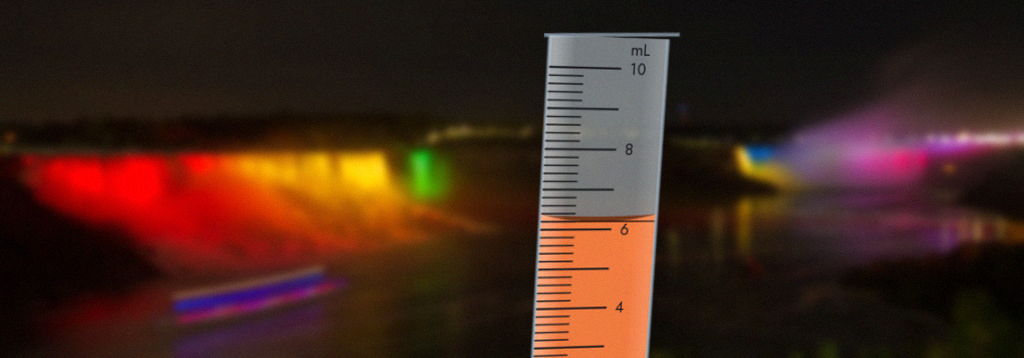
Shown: 6.2 mL
